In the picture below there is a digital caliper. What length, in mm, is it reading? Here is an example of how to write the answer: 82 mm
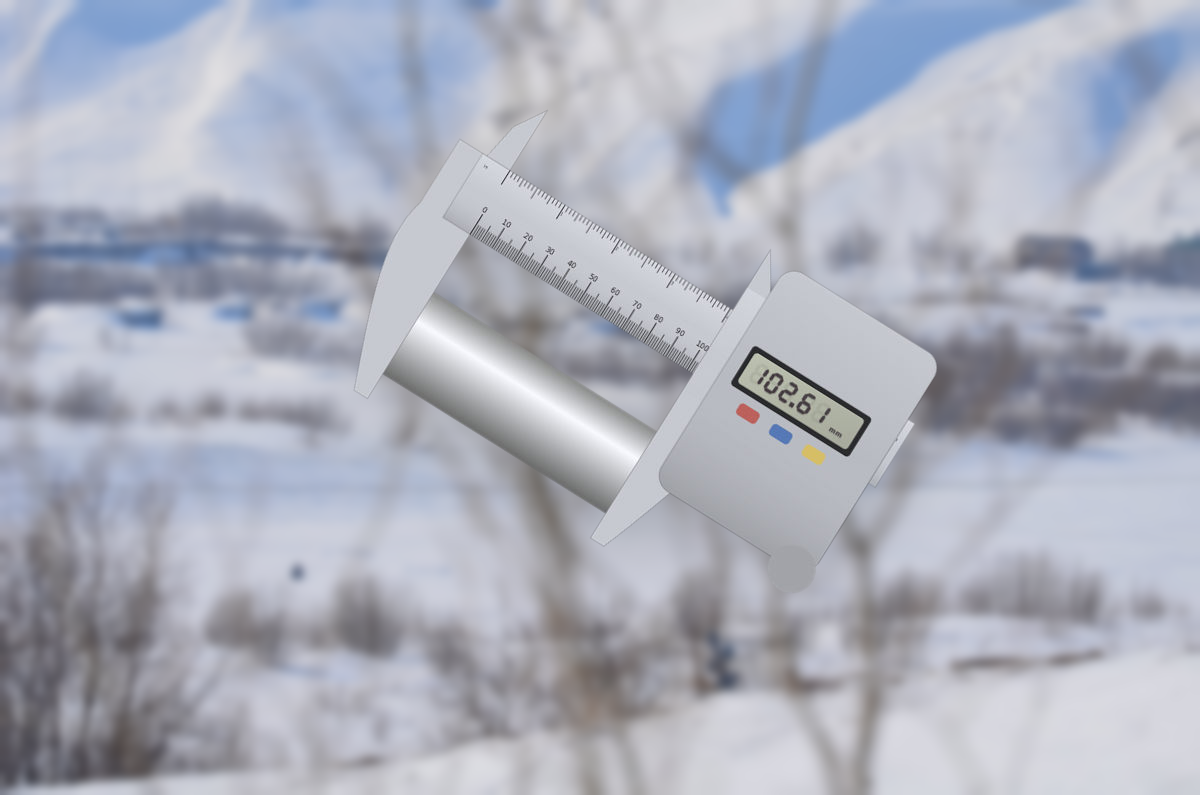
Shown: 102.61 mm
